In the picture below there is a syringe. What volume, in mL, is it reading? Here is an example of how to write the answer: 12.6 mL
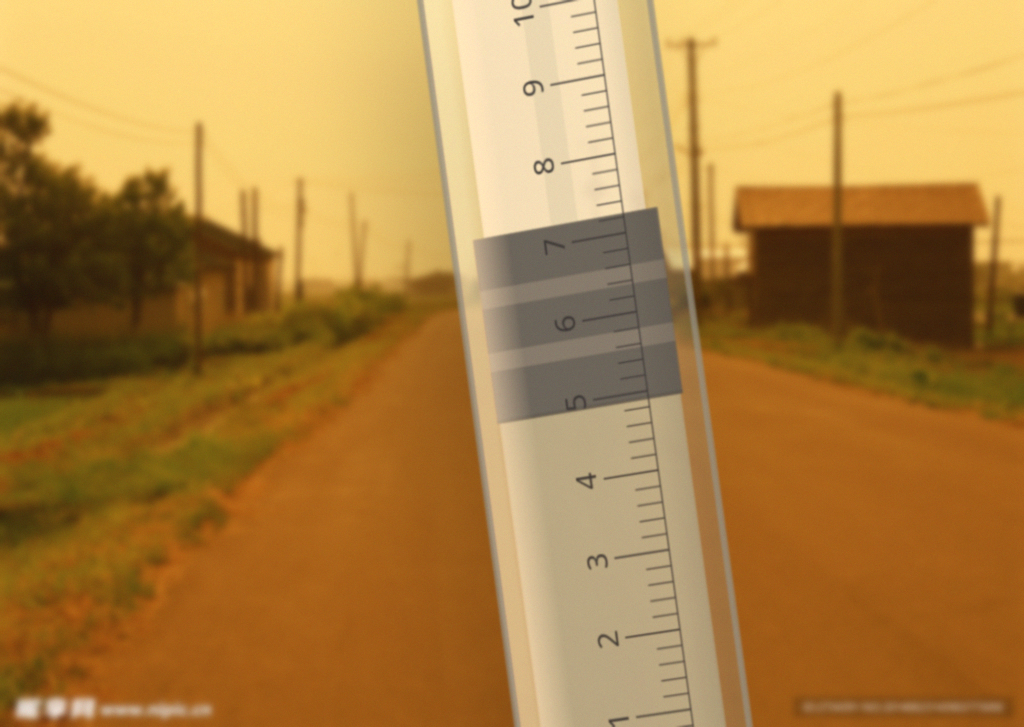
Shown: 4.9 mL
